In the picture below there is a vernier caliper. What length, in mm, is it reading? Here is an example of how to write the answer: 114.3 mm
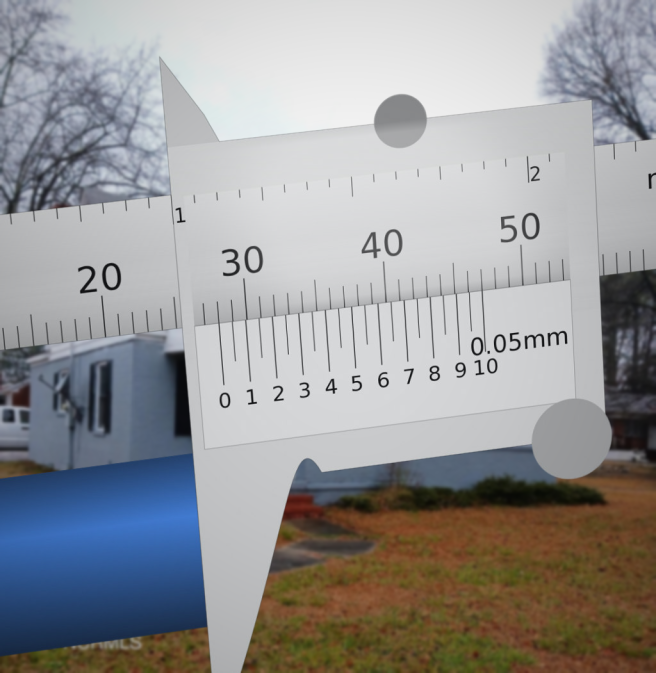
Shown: 28.0 mm
